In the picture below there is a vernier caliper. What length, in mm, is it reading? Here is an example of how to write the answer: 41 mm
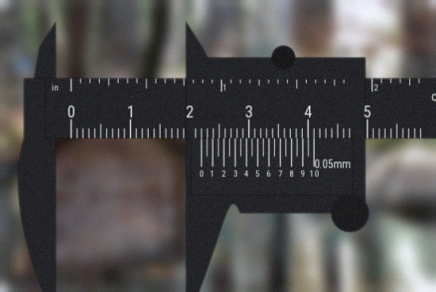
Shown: 22.0 mm
